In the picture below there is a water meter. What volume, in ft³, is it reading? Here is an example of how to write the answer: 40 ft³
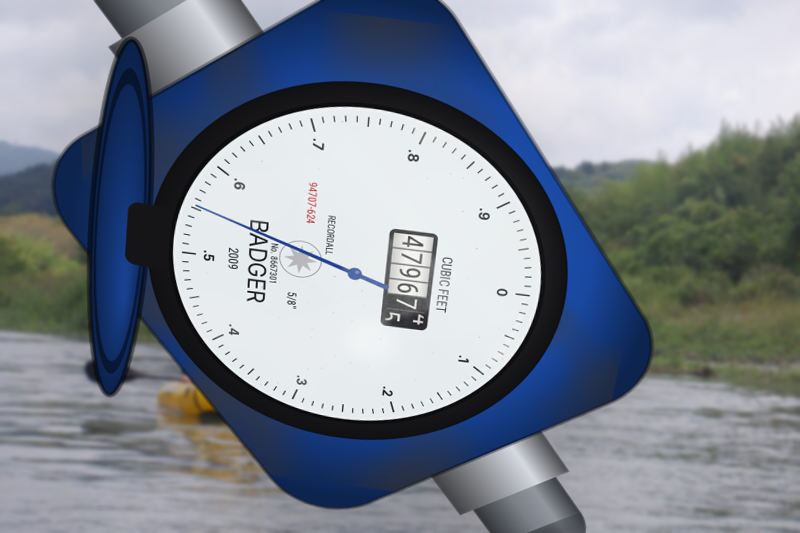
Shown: 479674.55 ft³
